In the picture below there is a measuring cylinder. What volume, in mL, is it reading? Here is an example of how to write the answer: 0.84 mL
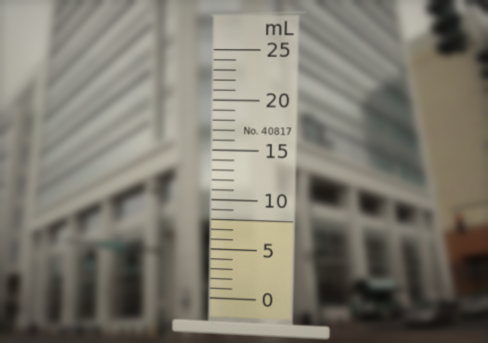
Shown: 8 mL
